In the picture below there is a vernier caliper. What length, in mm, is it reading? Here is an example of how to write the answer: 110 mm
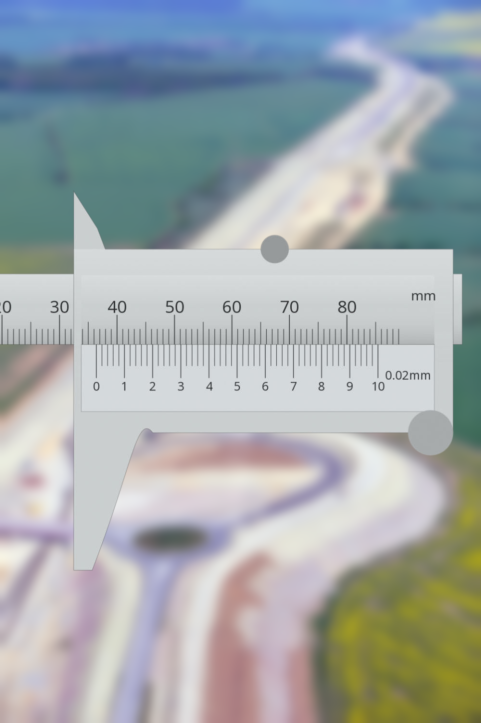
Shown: 36.4 mm
